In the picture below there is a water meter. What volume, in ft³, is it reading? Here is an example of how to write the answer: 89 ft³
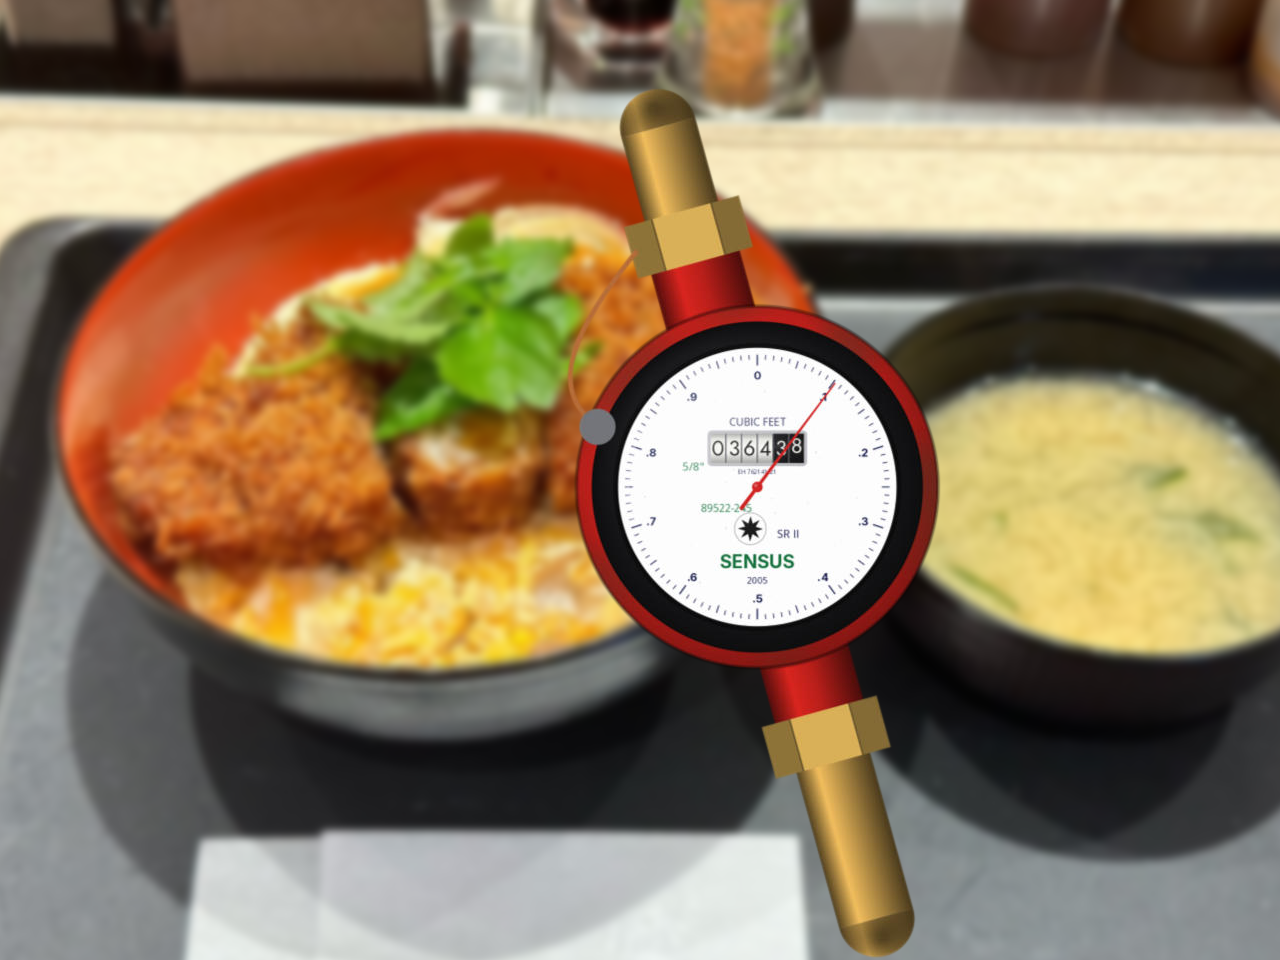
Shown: 36438.10 ft³
